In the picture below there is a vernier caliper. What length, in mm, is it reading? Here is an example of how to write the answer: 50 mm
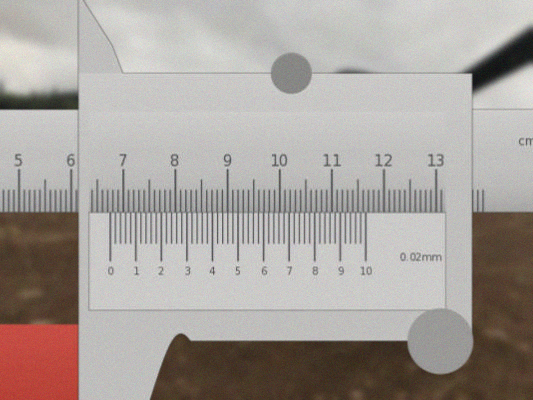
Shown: 67.5 mm
